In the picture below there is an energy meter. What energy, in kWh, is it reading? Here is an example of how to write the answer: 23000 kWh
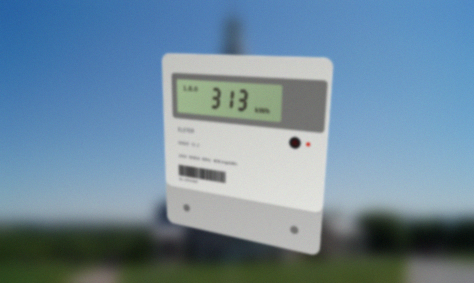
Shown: 313 kWh
